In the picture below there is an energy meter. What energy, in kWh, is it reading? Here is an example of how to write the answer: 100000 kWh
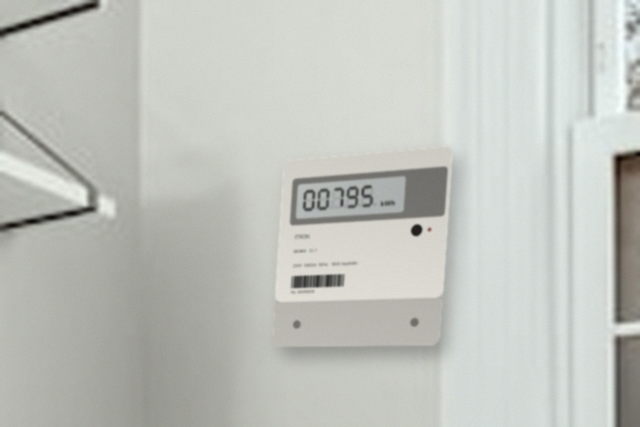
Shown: 795 kWh
